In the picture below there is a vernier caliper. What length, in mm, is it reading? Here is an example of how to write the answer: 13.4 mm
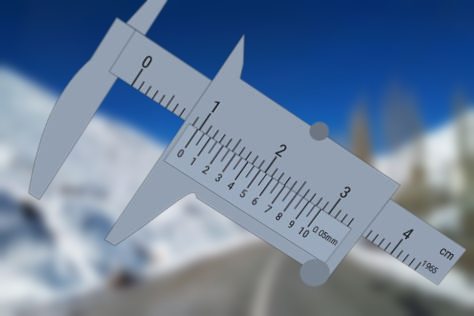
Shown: 9.8 mm
